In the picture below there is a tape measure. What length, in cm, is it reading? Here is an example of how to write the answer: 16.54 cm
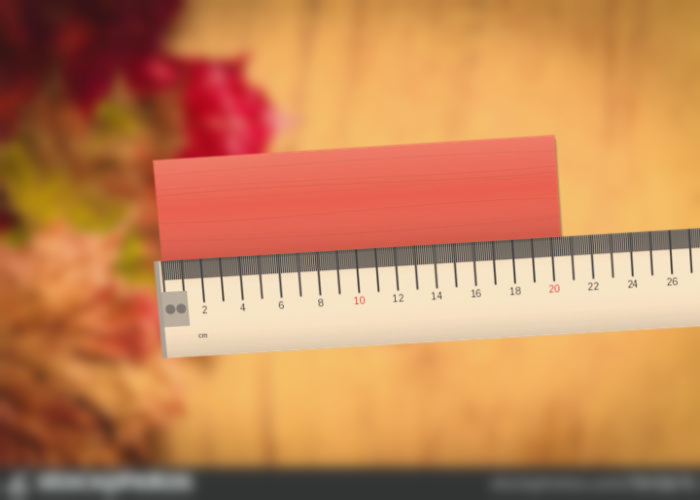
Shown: 20.5 cm
